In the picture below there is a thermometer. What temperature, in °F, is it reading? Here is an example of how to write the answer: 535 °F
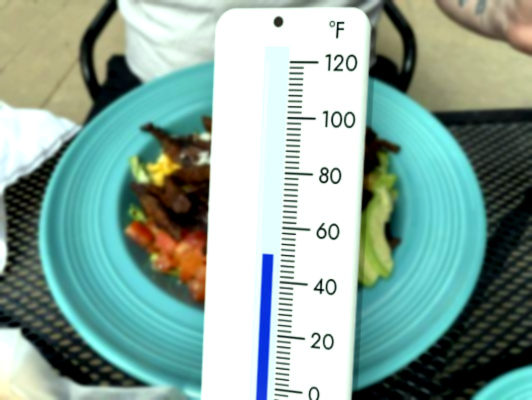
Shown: 50 °F
